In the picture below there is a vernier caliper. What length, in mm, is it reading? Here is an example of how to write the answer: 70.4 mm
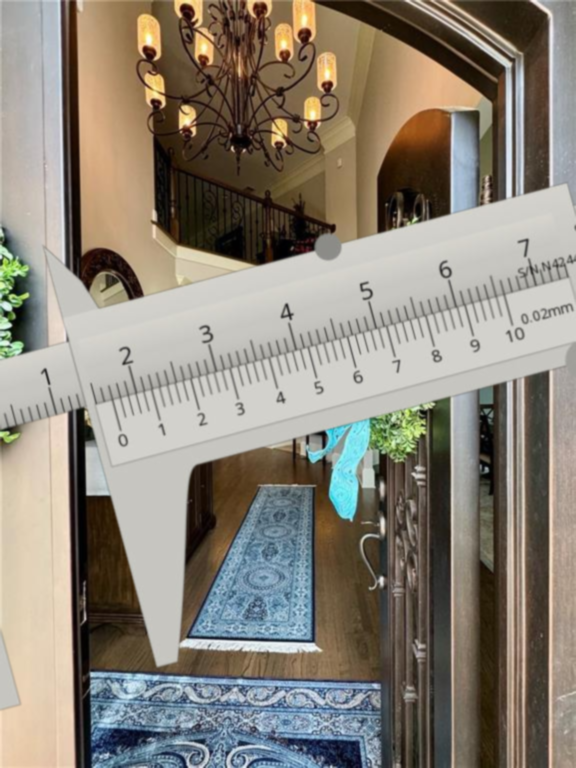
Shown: 17.0 mm
